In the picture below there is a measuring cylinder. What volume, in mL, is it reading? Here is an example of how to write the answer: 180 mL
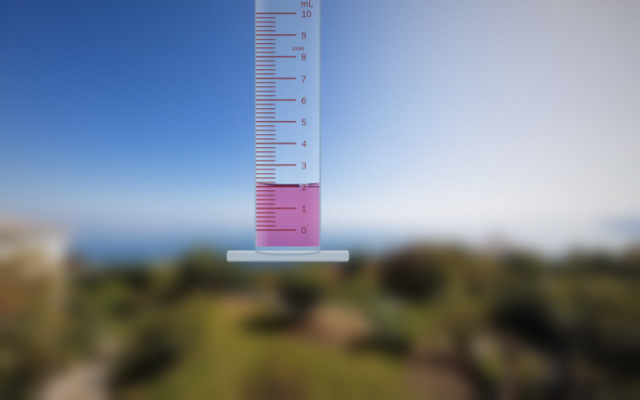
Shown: 2 mL
